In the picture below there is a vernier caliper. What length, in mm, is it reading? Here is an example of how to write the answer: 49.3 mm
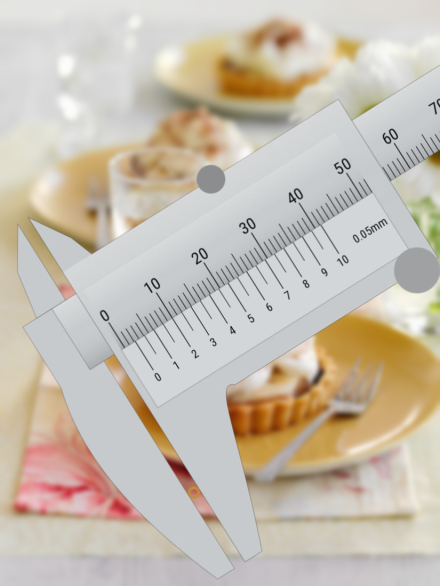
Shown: 2.2 mm
